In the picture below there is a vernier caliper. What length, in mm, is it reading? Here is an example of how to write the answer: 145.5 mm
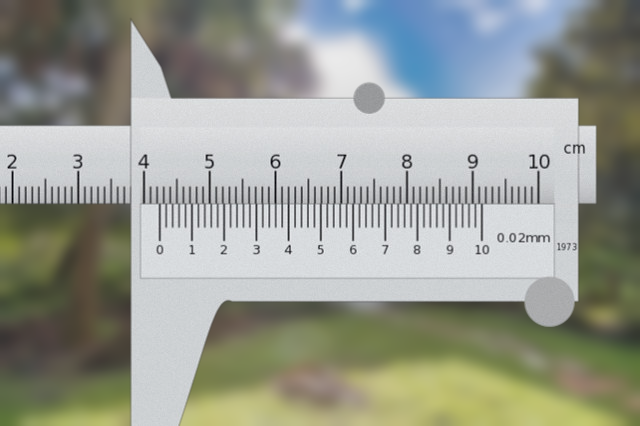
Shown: 42.4 mm
